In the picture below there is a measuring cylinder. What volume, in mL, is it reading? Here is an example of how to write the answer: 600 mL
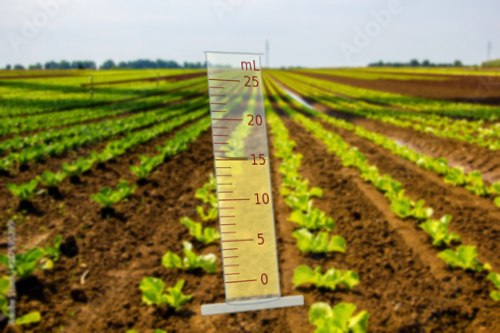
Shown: 15 mL
